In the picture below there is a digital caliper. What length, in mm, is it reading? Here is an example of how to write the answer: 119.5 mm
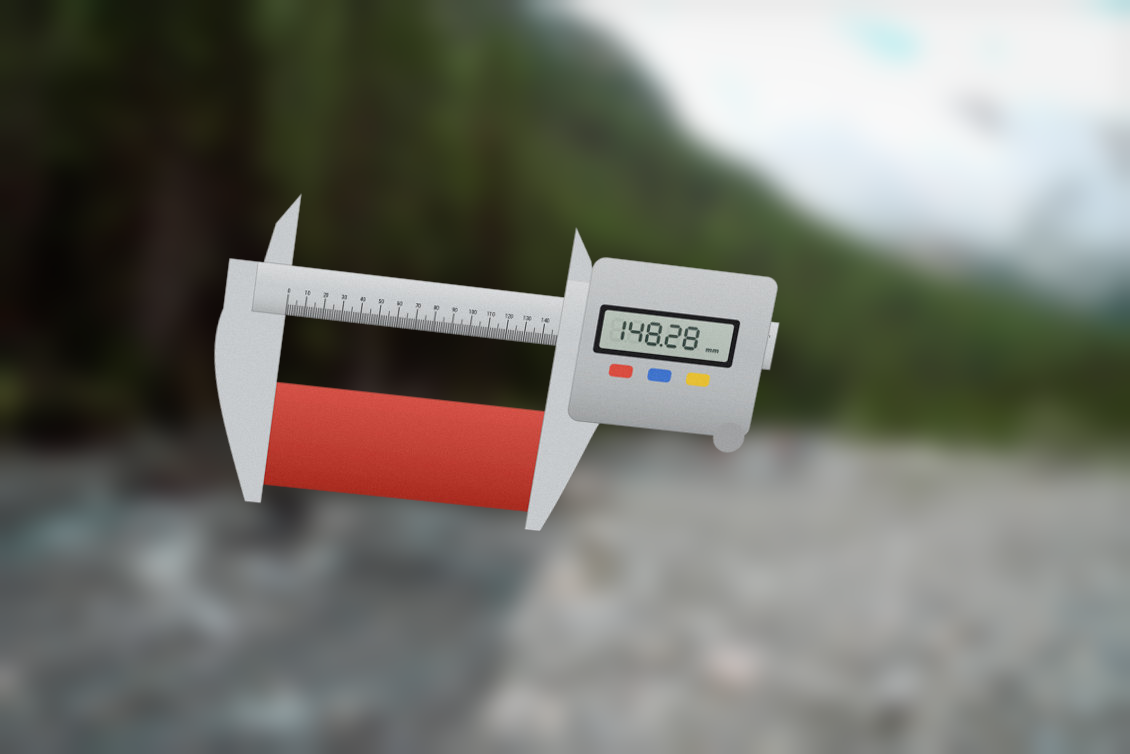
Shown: 148.28 mm
